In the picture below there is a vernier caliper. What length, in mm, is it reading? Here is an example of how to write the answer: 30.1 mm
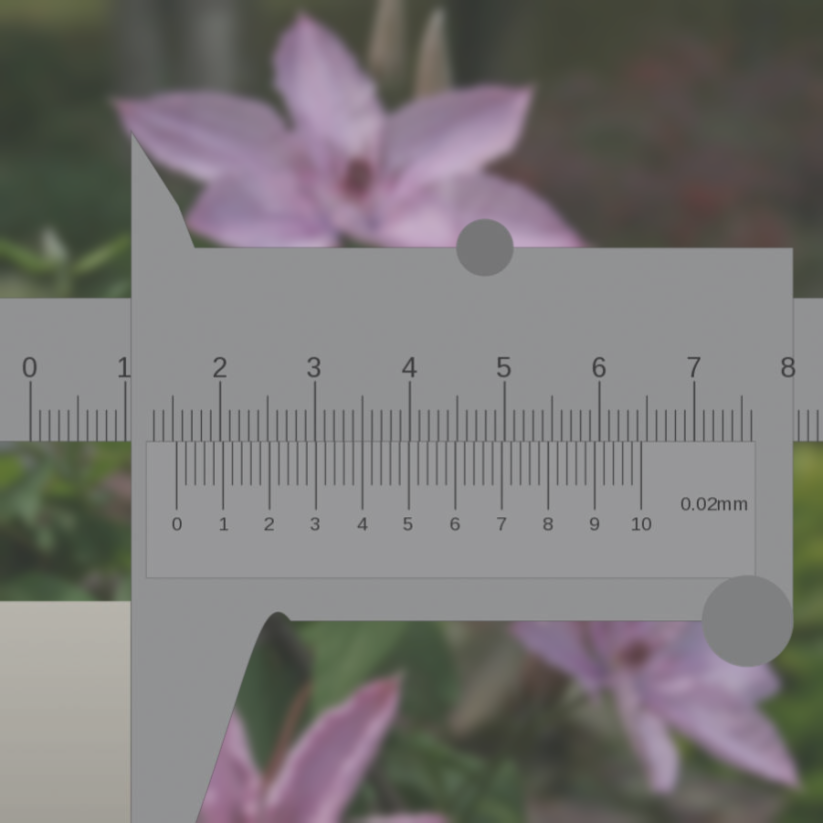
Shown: 15.4 mm
